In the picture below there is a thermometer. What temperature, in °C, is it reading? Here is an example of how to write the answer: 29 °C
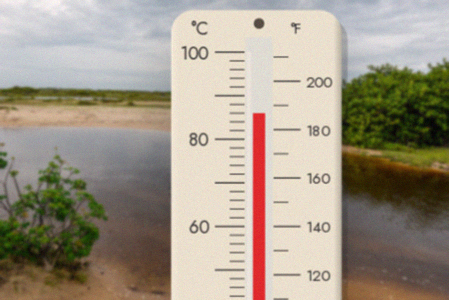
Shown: 86 °C
